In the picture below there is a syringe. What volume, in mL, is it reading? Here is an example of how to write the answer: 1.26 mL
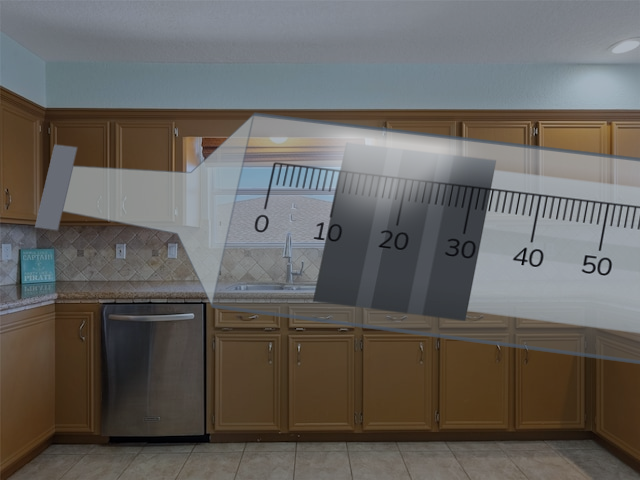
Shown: 10 mL
